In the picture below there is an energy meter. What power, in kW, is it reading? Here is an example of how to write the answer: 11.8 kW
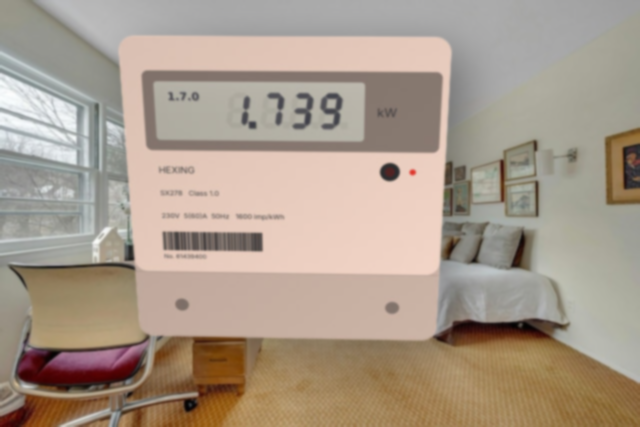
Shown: 1.739 kW
